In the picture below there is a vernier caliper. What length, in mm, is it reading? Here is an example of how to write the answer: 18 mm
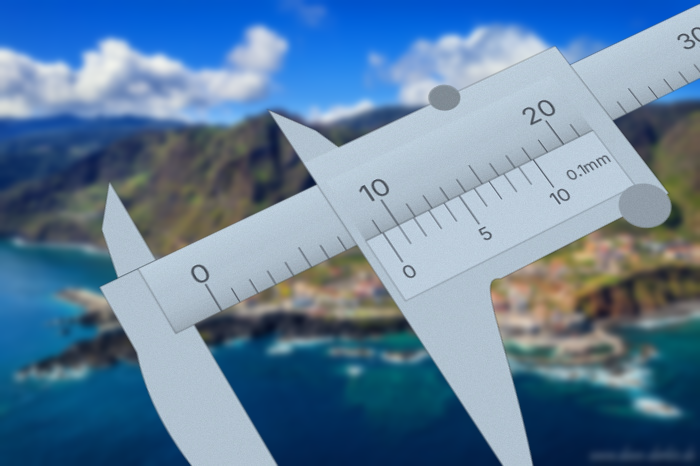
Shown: 9.1 mm
